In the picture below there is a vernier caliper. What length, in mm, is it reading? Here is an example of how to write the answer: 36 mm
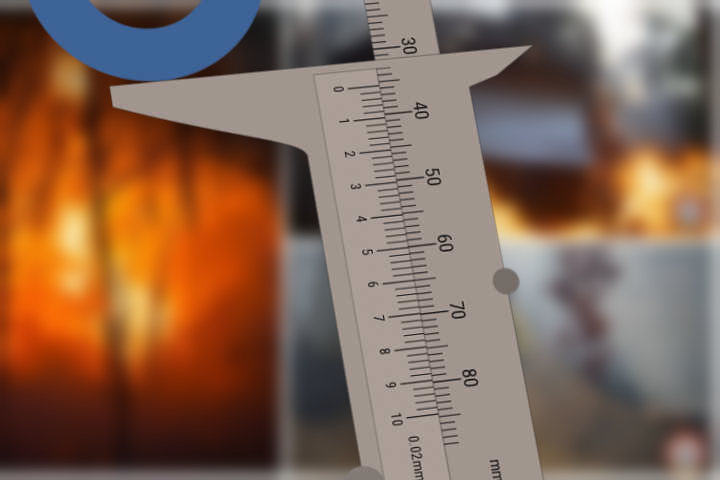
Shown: 35.6 mm
